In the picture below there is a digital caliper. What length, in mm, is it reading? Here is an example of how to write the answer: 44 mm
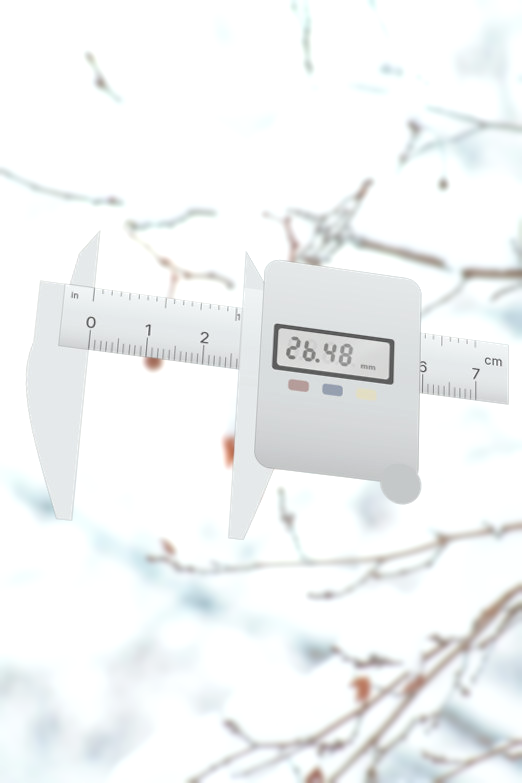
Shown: 26.48 mm
